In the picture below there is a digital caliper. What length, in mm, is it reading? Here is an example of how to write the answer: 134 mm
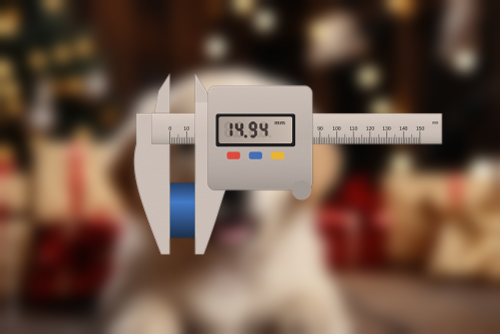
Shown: 14.94 mm
